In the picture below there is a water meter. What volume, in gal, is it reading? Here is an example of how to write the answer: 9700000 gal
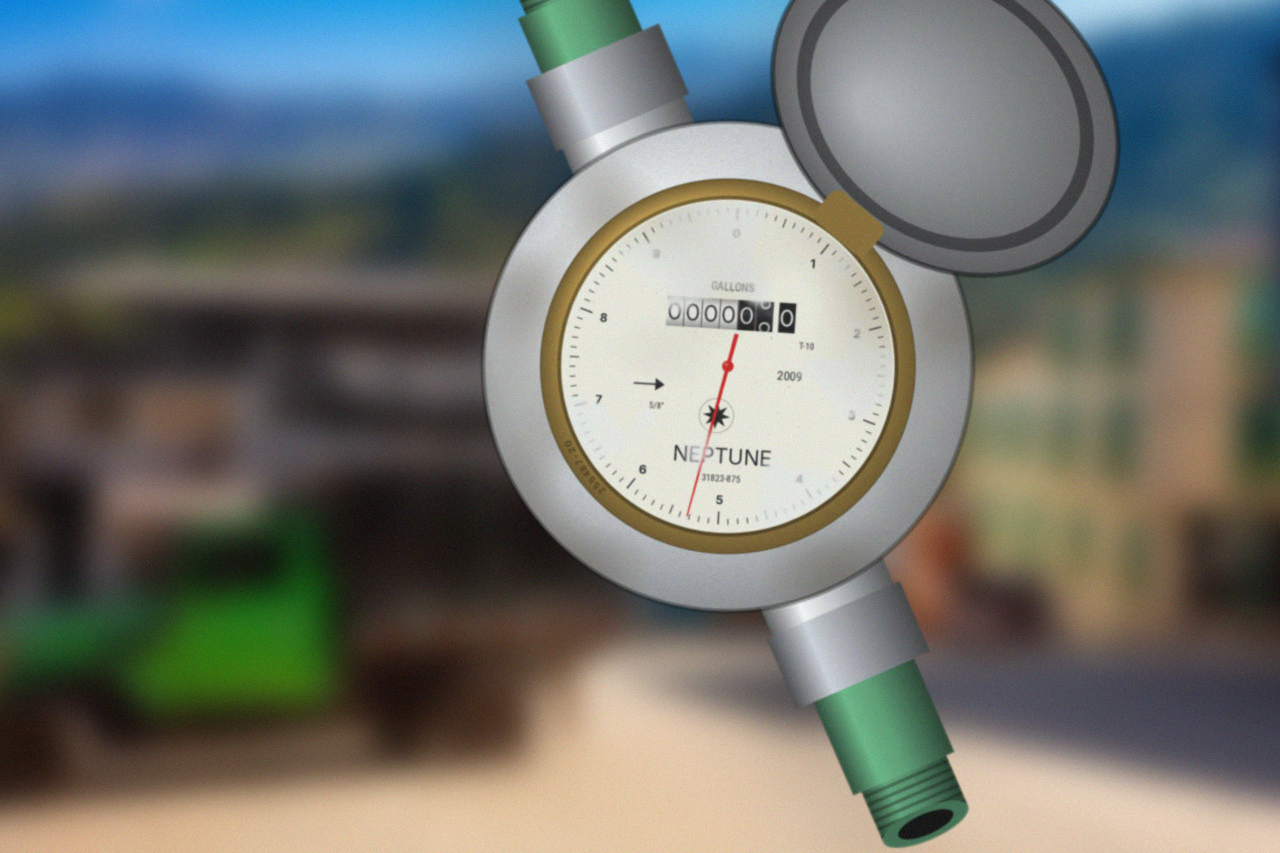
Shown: 85.3 gal
